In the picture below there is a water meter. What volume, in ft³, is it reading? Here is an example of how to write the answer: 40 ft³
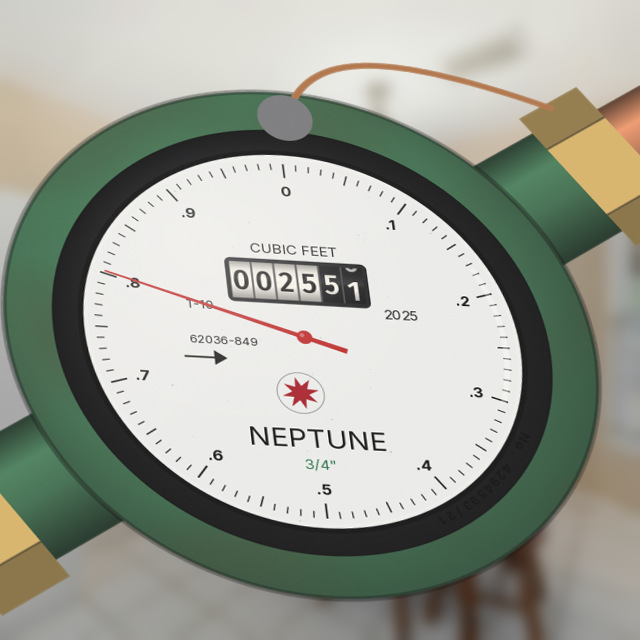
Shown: 2550.80 ft³
